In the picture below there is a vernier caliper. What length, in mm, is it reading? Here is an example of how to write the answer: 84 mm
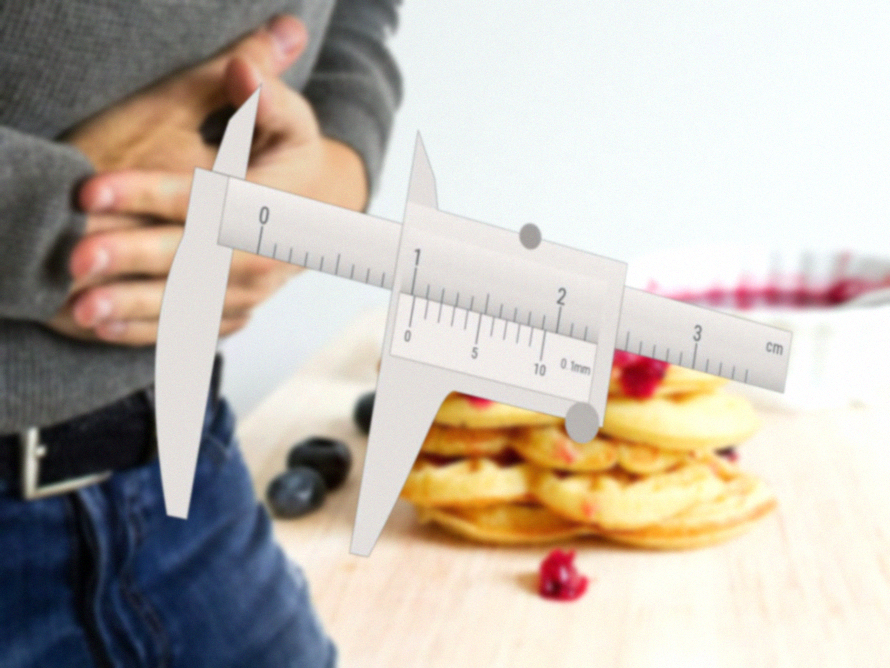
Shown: 10.2 mm
